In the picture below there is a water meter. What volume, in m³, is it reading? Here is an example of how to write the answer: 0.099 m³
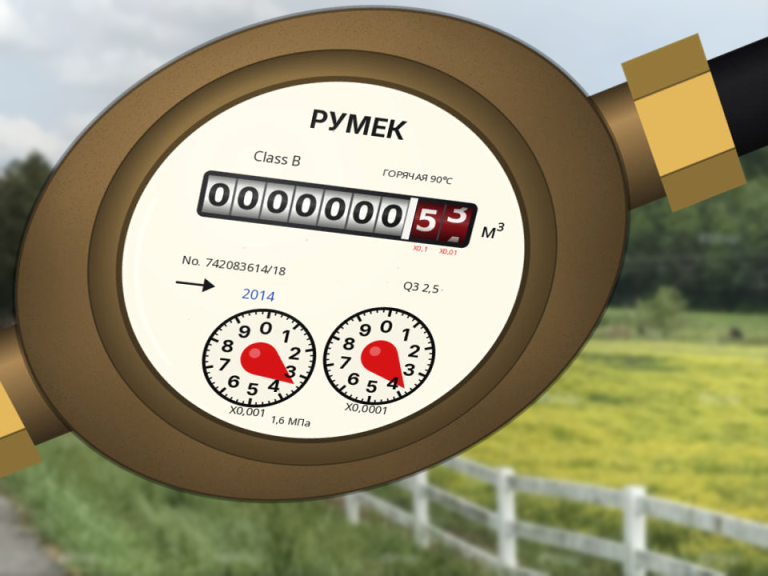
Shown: 0.5333 m³
